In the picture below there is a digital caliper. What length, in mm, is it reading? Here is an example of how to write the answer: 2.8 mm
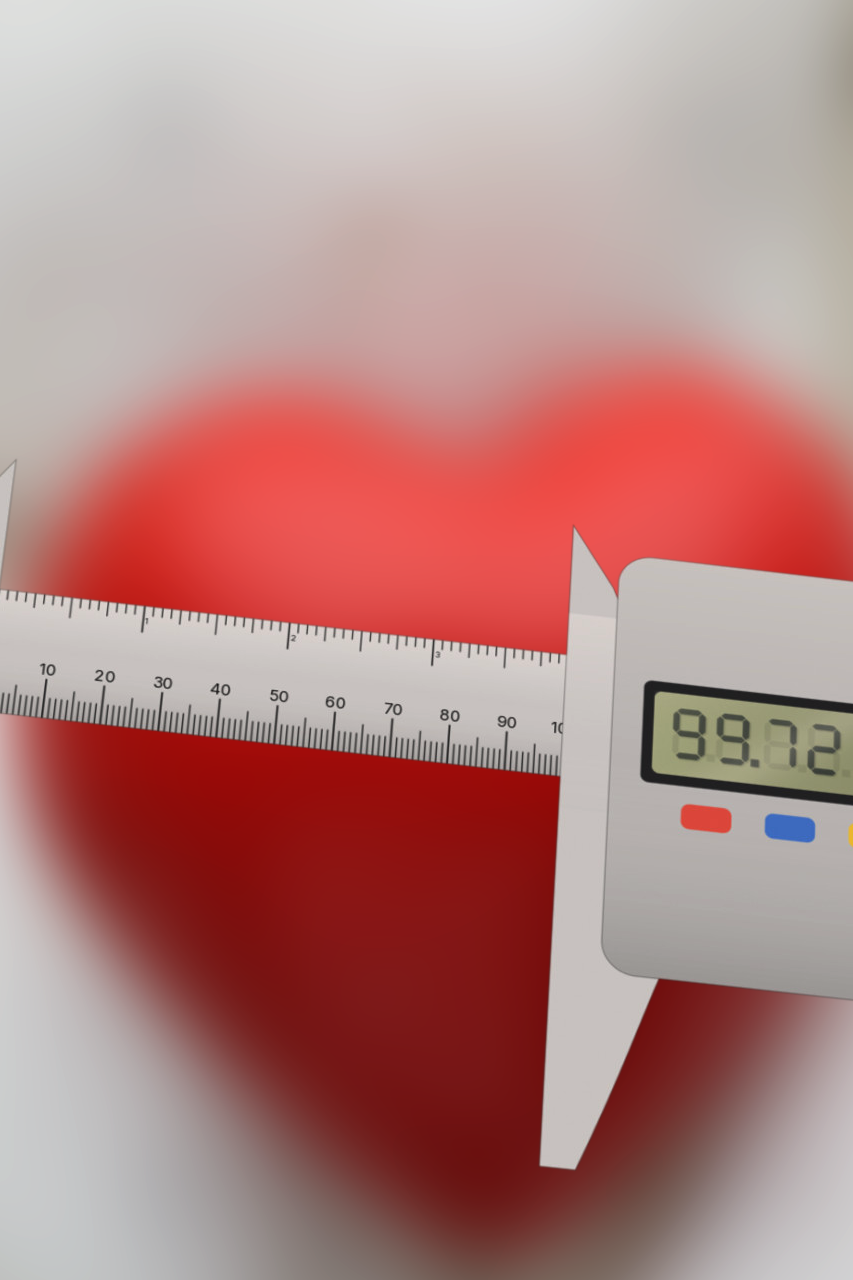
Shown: 99.72 mm
